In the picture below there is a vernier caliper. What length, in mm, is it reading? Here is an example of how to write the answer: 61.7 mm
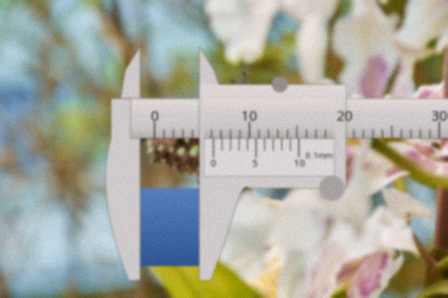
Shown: 6.2 mm
